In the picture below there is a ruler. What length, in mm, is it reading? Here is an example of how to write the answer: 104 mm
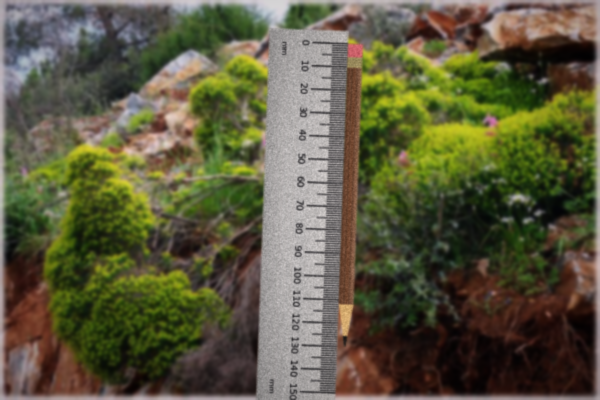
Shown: 130 mm
